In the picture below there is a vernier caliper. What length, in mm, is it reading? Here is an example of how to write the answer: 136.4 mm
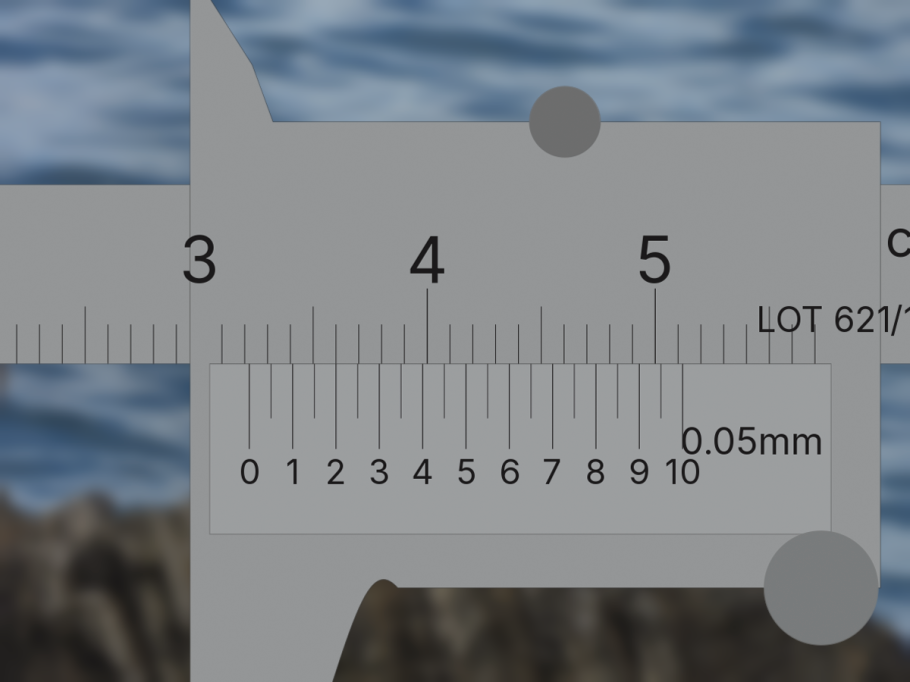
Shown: 32.20 mm
